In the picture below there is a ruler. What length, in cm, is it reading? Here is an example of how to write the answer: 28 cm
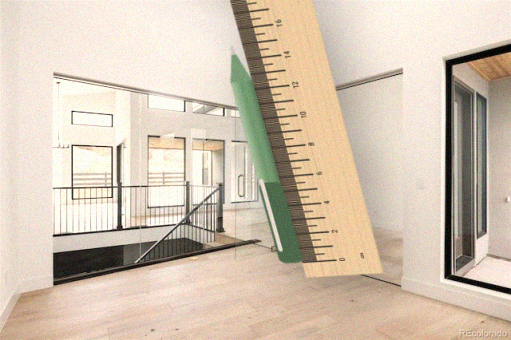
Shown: 15 cm
